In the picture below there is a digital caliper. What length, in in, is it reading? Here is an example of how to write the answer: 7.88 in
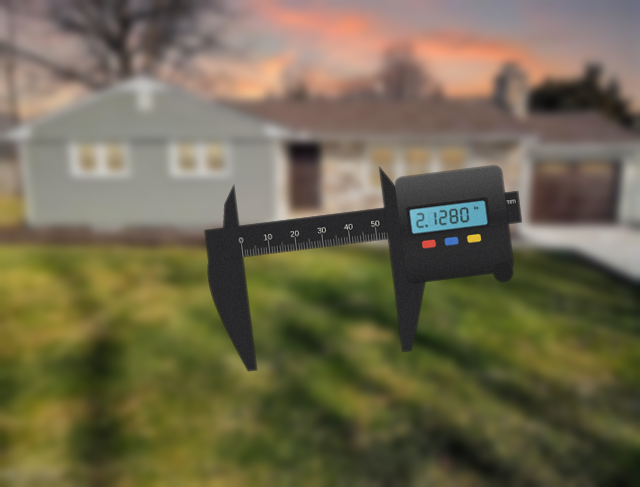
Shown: 2.1280 in
